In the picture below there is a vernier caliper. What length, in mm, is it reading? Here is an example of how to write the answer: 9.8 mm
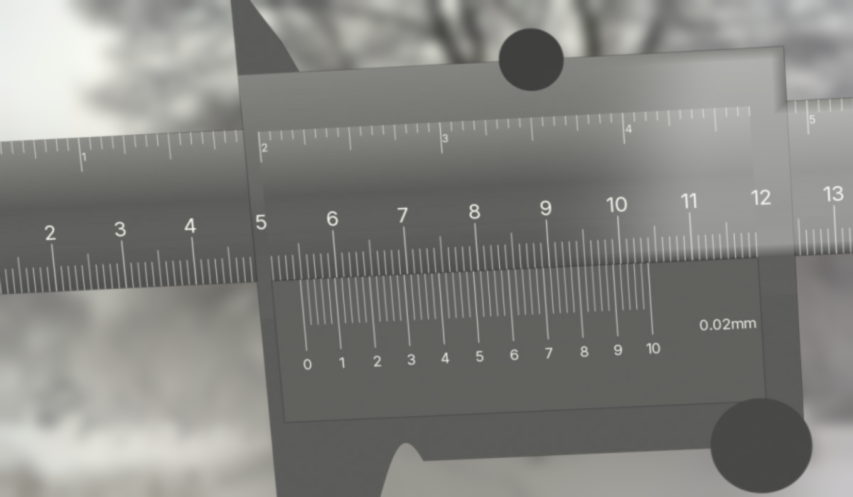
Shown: 54.8 mm
